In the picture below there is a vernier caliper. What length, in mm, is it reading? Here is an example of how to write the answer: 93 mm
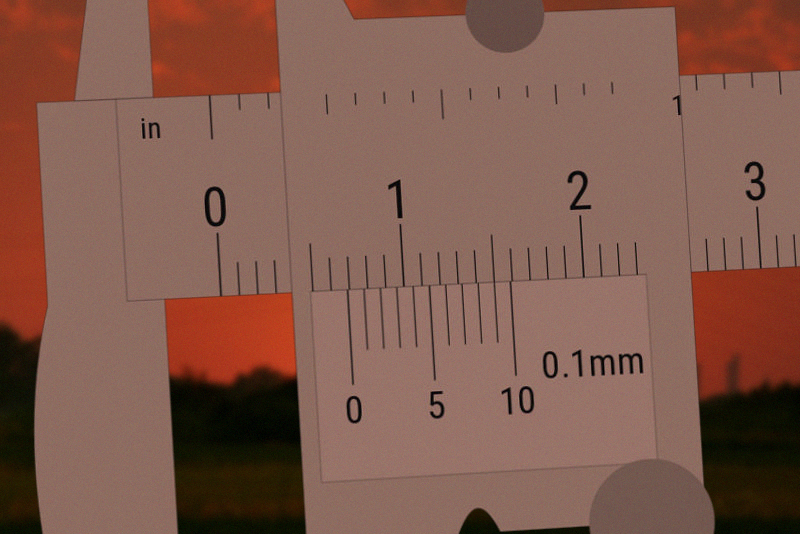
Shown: 6.9 mm
